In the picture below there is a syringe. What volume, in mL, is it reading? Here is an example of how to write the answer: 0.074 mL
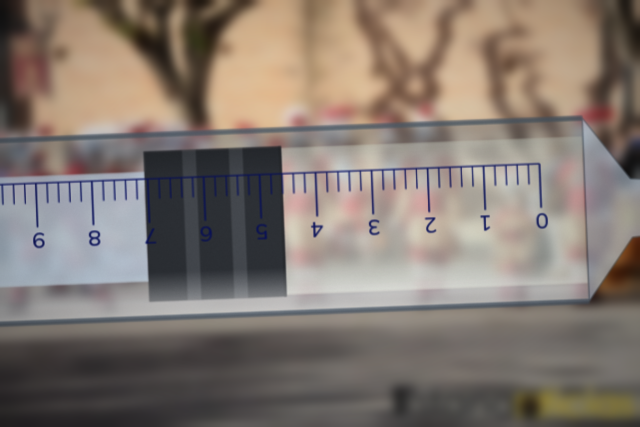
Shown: 4.6 mL
